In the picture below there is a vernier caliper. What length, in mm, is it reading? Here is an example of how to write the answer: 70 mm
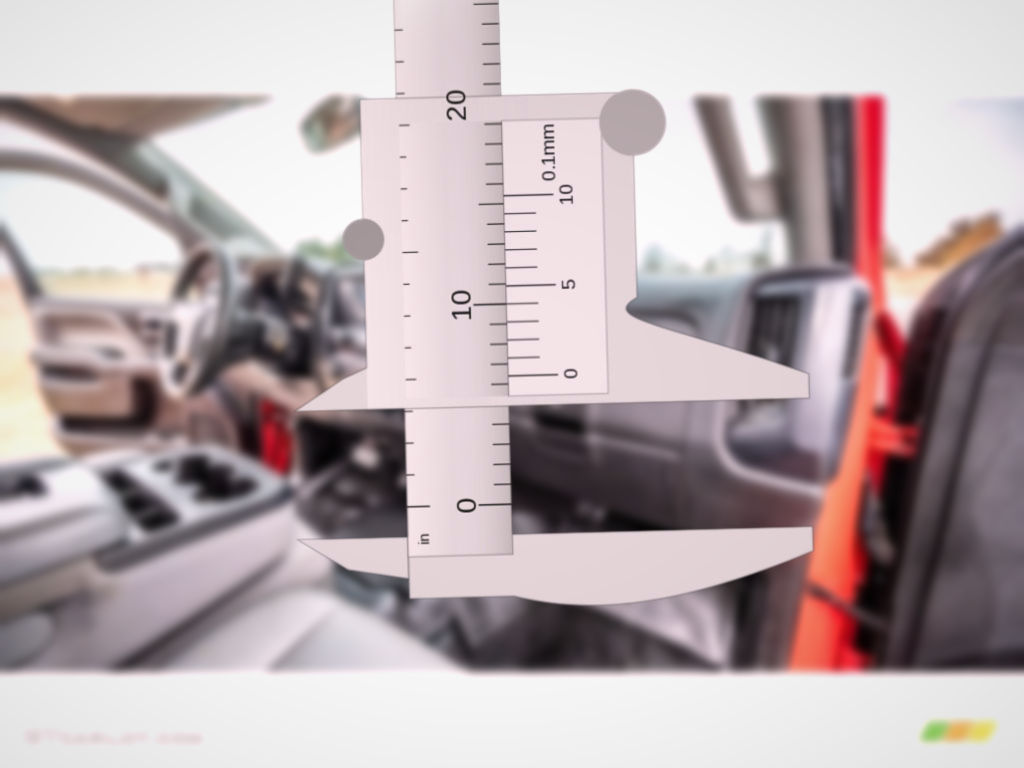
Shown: 6.4 mm
